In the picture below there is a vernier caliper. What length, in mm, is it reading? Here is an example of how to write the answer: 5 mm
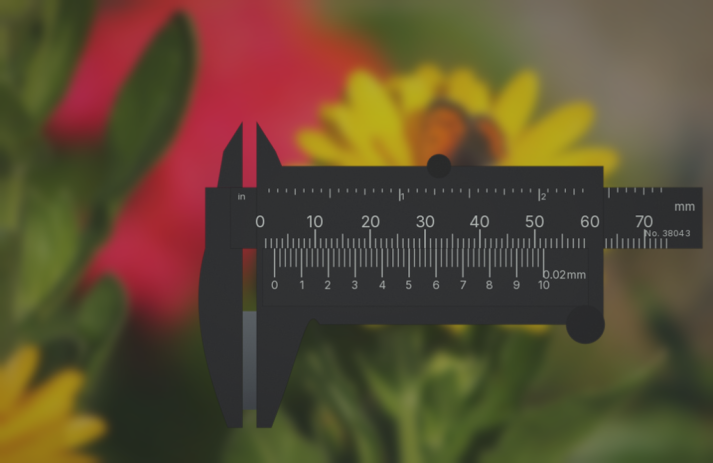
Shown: 2.6 mm
